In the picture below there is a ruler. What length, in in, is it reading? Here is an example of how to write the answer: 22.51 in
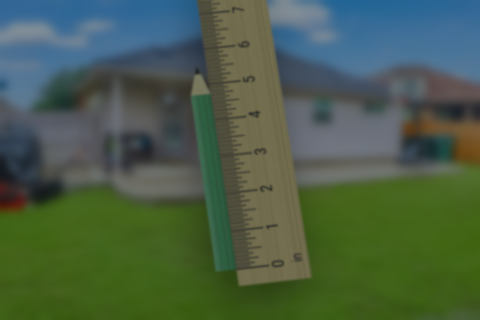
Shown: 5.5 in
